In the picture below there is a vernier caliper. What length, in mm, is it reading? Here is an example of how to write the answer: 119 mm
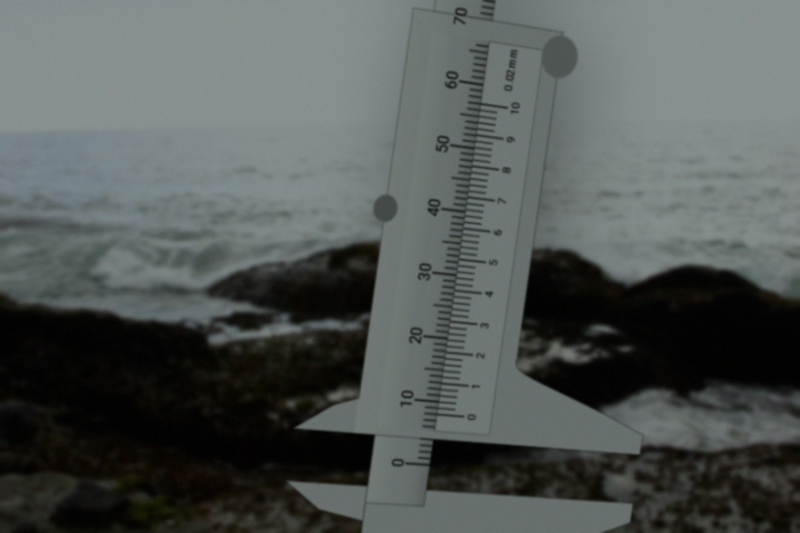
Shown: 8.0 mm
